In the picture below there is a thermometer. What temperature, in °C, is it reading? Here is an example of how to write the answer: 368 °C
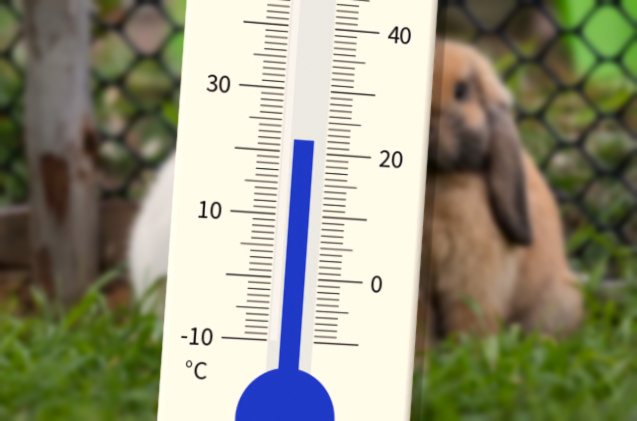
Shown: 22 °C
